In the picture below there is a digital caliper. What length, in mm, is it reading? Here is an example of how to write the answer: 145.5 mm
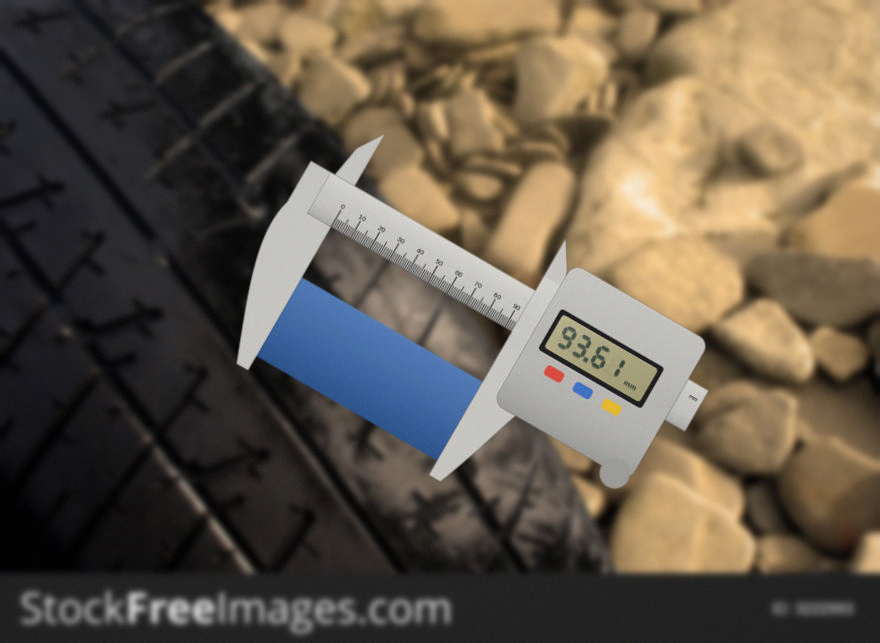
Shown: 93.61 mm
